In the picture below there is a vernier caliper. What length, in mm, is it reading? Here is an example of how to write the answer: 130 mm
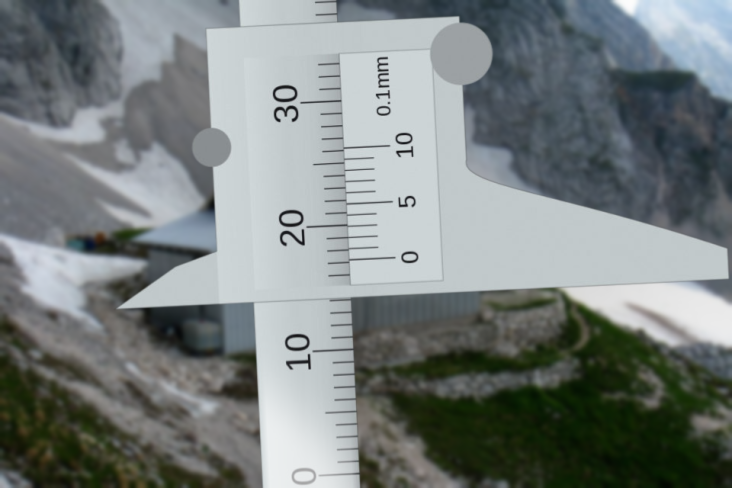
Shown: 17.2 mm
